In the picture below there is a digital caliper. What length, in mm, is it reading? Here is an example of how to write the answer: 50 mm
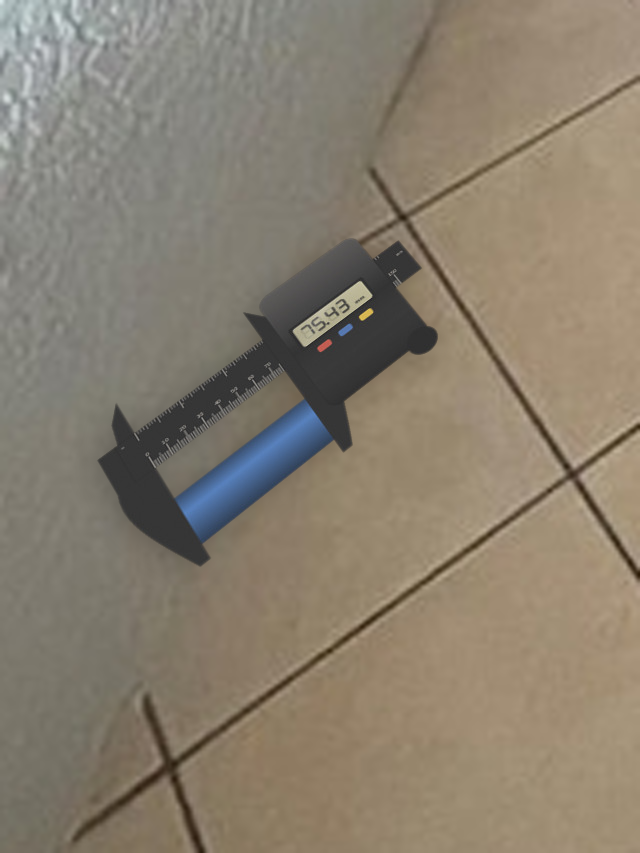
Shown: 75.43 mm
